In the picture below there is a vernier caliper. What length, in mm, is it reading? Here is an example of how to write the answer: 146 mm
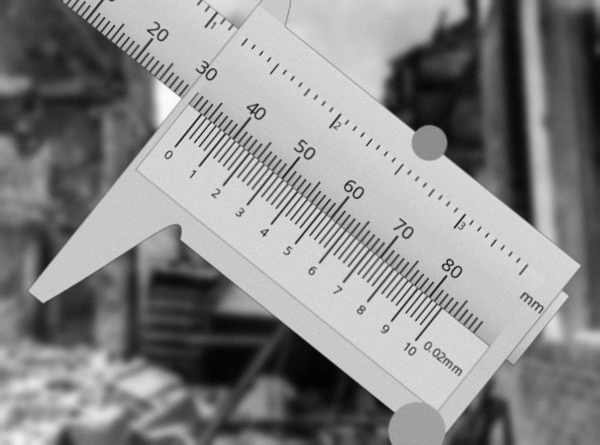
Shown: 33.6 mm
